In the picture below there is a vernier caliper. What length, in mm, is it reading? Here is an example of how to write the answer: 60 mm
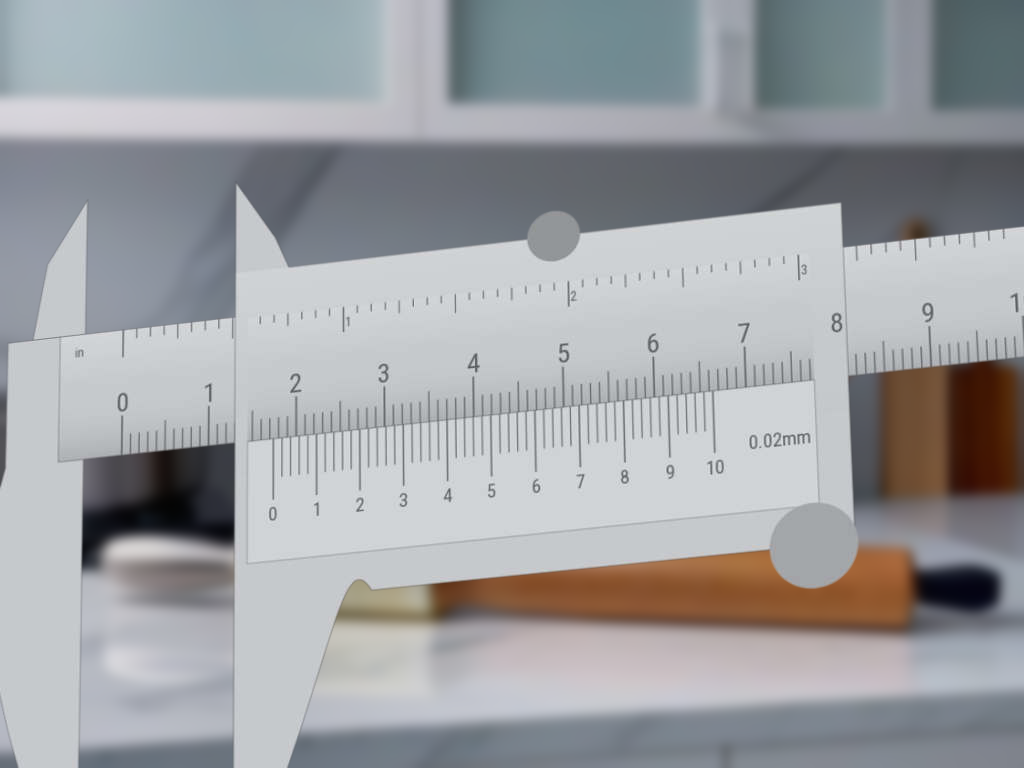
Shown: 17.4 mm
